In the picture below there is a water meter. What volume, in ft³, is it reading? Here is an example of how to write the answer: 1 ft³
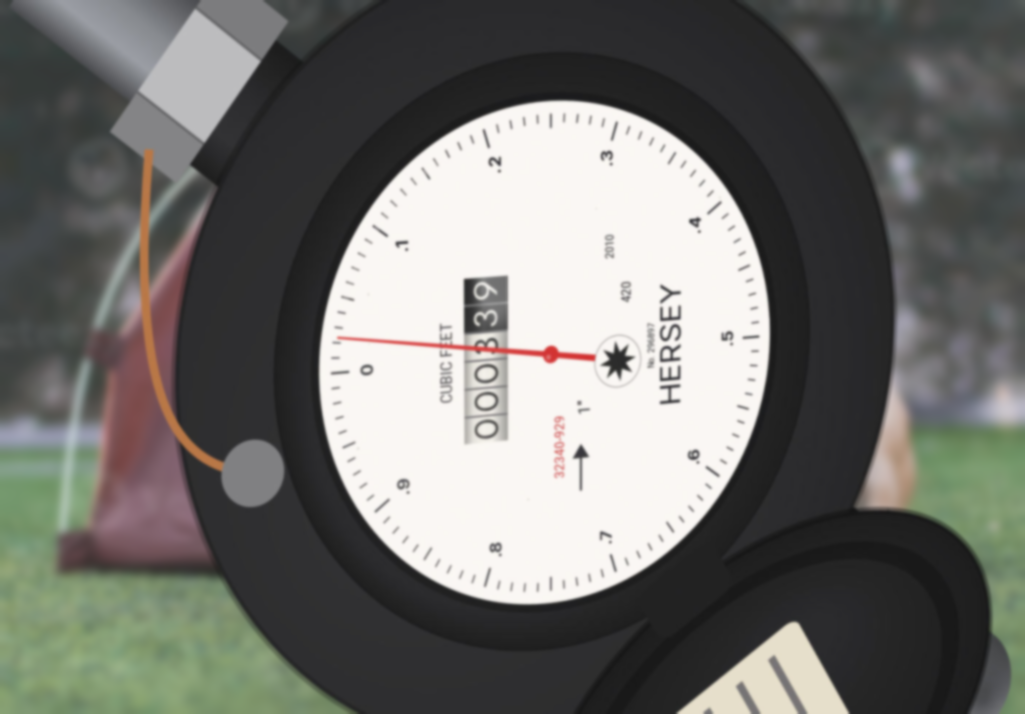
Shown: 339.02 ft³
